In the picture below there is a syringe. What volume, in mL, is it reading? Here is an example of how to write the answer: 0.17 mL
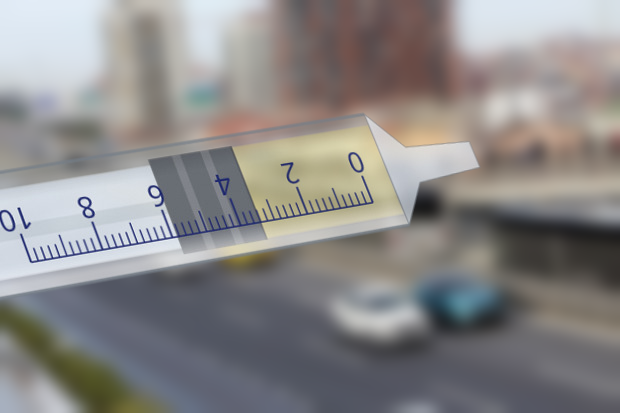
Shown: 3.4 mL
